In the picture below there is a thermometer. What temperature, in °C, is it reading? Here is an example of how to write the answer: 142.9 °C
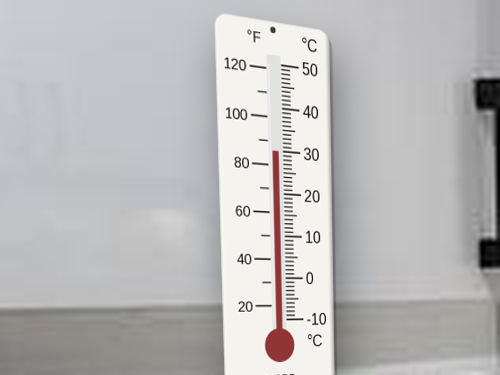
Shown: 30 °C
